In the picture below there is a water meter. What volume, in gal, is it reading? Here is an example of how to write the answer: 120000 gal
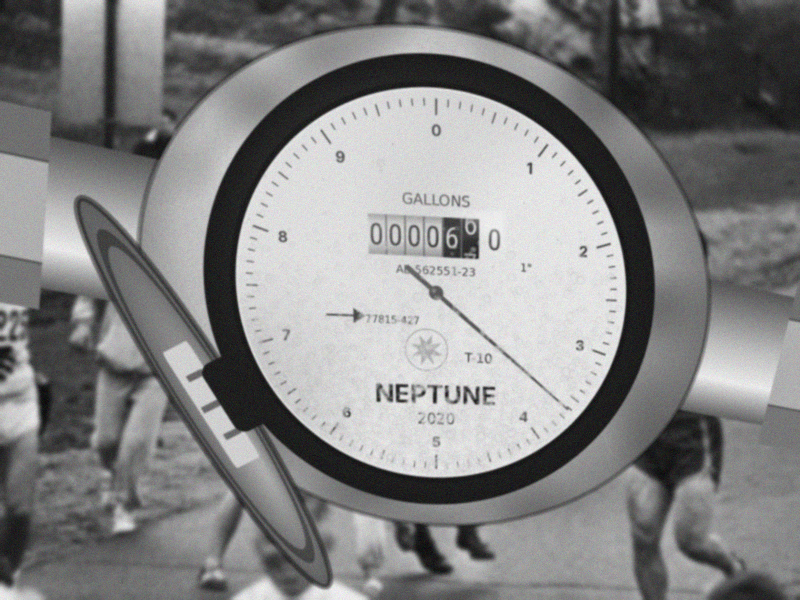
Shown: 663.6 gal
